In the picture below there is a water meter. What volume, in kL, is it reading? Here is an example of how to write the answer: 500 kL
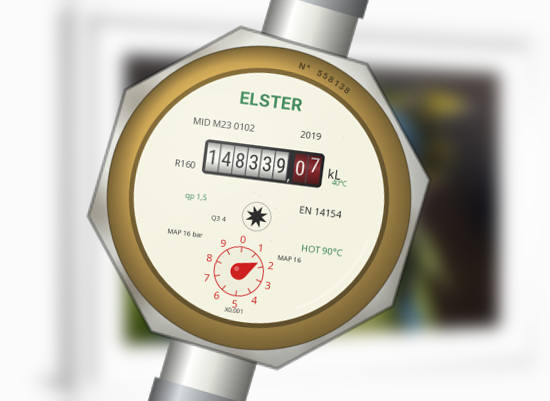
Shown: 148339.071 kL
